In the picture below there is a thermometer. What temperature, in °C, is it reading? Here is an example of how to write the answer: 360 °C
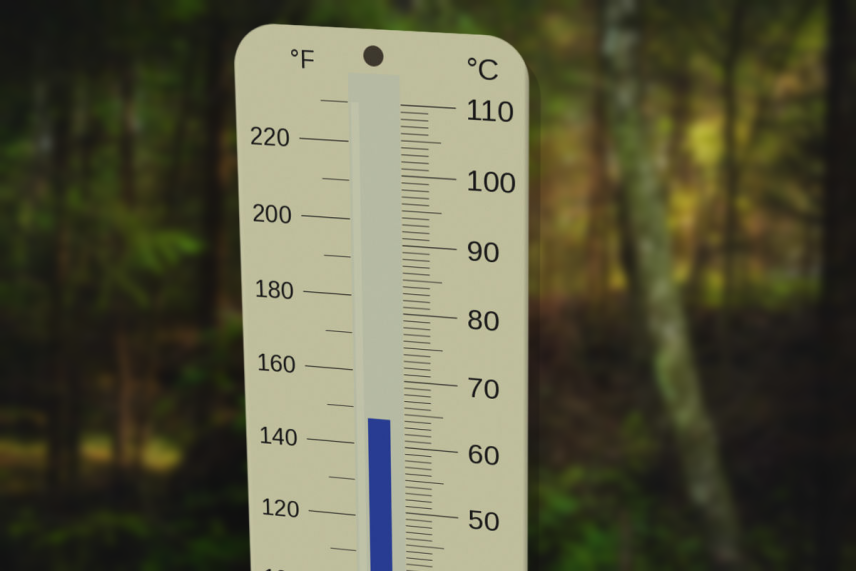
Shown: 64 °C
